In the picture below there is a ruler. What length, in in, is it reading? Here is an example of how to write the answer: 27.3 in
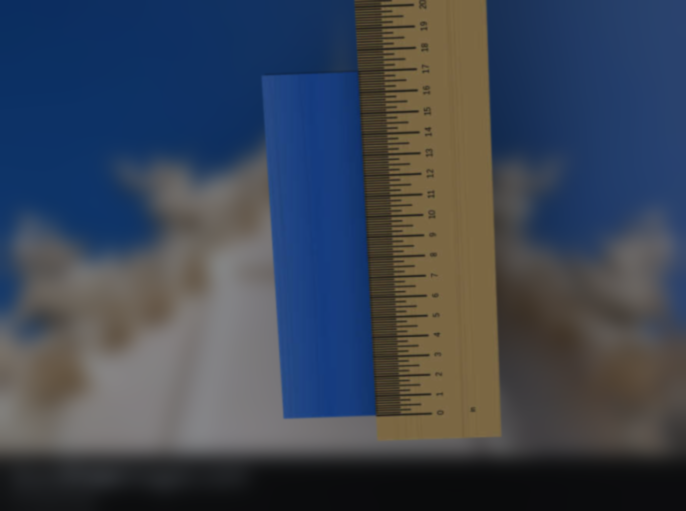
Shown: 17 in
